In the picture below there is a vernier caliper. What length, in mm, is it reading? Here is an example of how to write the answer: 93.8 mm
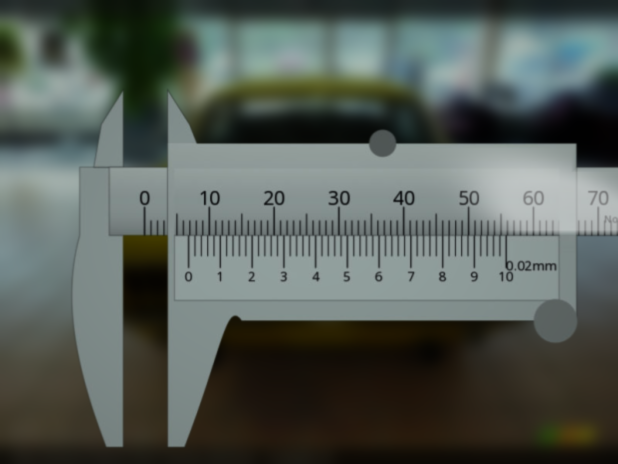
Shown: 6.8 mm
